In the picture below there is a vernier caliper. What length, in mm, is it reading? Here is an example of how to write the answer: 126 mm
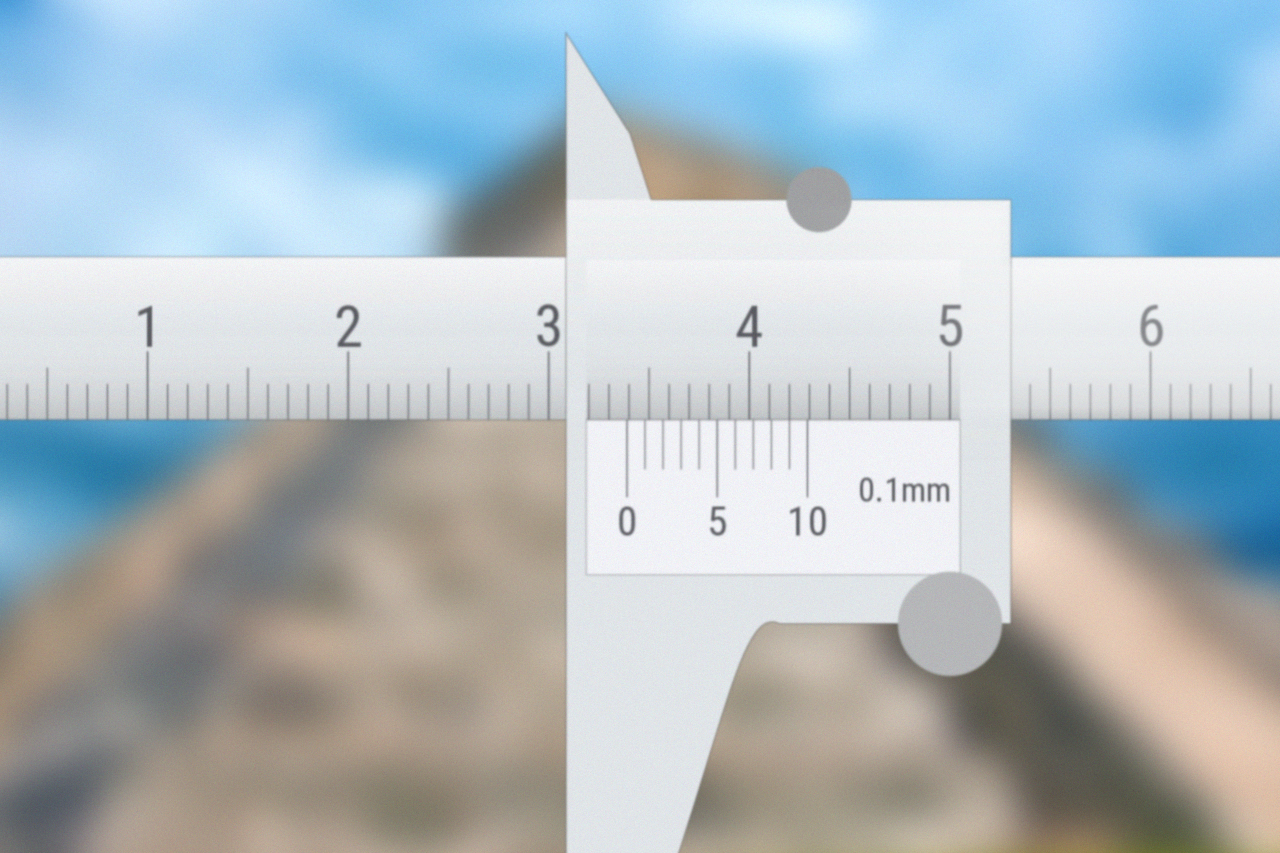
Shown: 33.9 mm
